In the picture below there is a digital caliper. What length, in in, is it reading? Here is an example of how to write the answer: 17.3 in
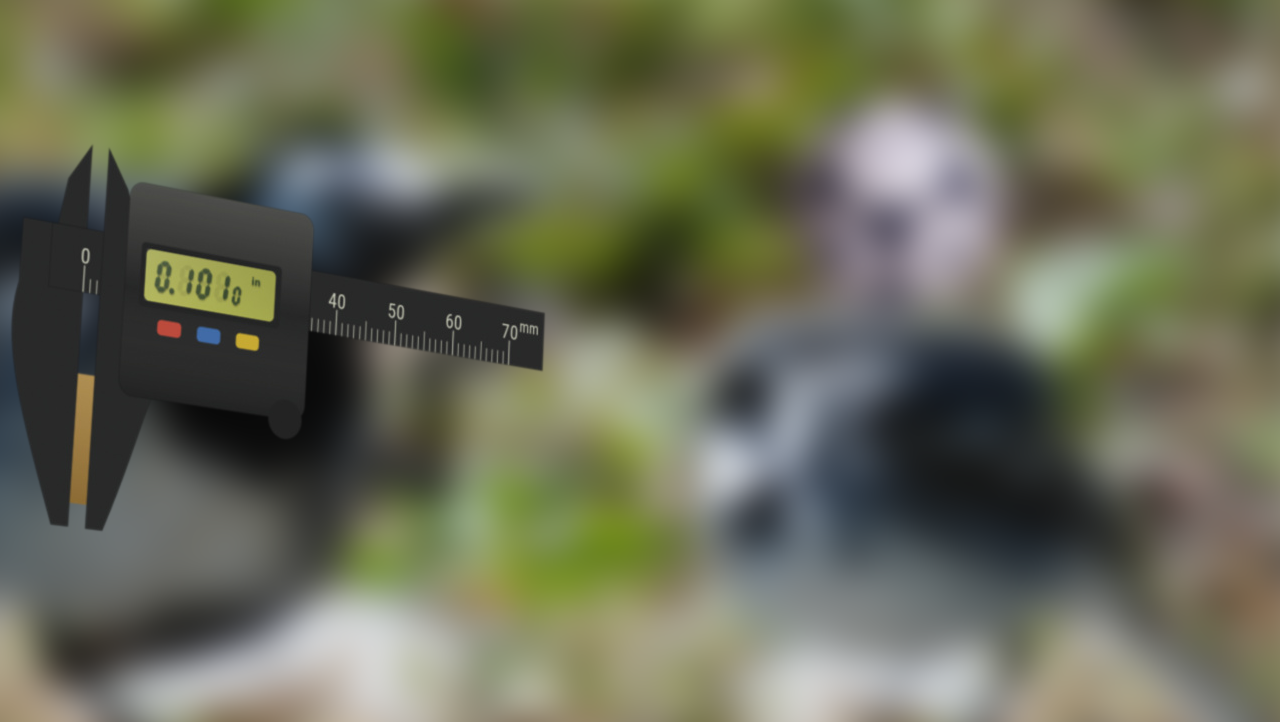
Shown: 0.1010 in
